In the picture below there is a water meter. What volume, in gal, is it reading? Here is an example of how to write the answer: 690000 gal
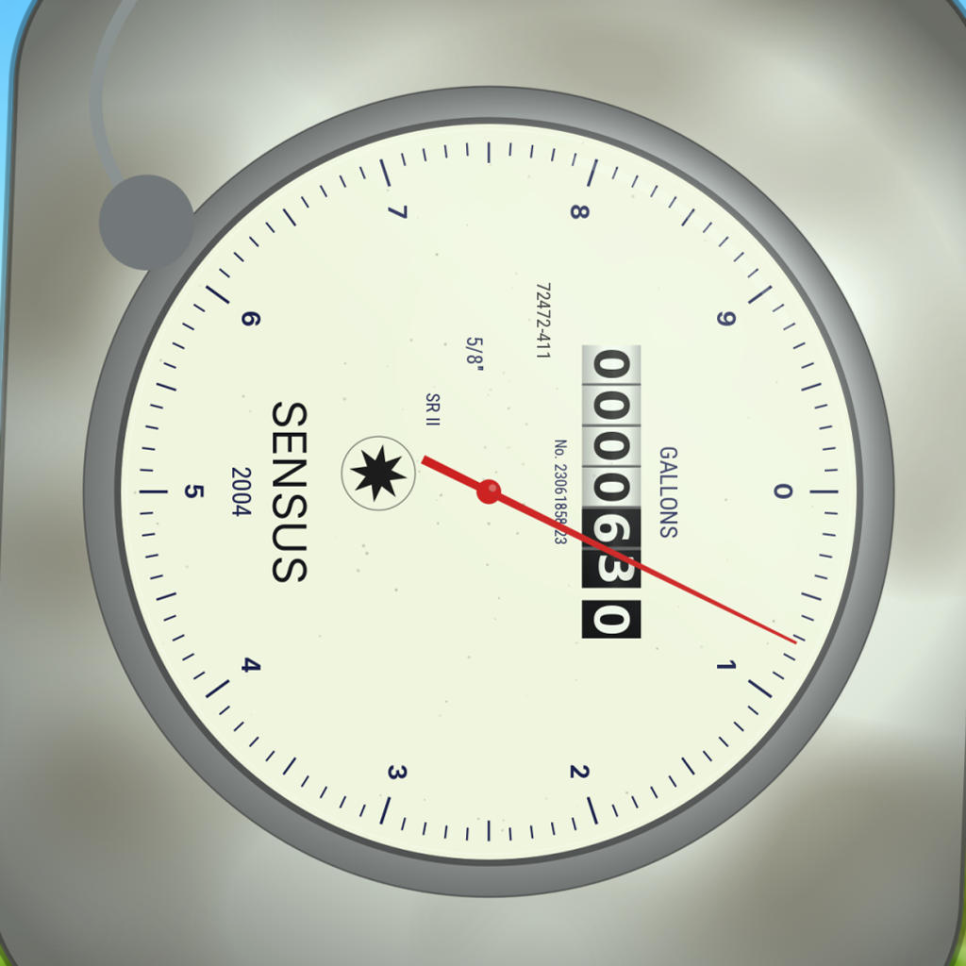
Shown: 630.7 gal
